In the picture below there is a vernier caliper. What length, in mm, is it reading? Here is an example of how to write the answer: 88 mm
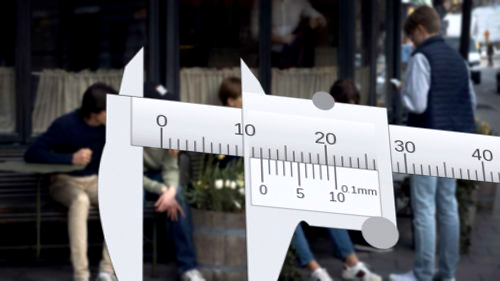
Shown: 12.0 mm
